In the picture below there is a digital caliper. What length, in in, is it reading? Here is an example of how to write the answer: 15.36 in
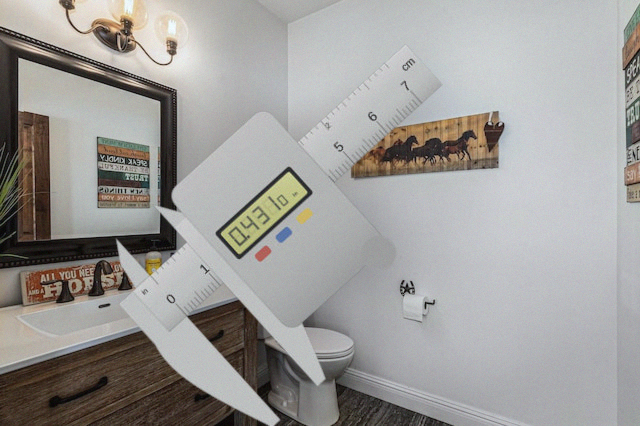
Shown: 0.4310 in
